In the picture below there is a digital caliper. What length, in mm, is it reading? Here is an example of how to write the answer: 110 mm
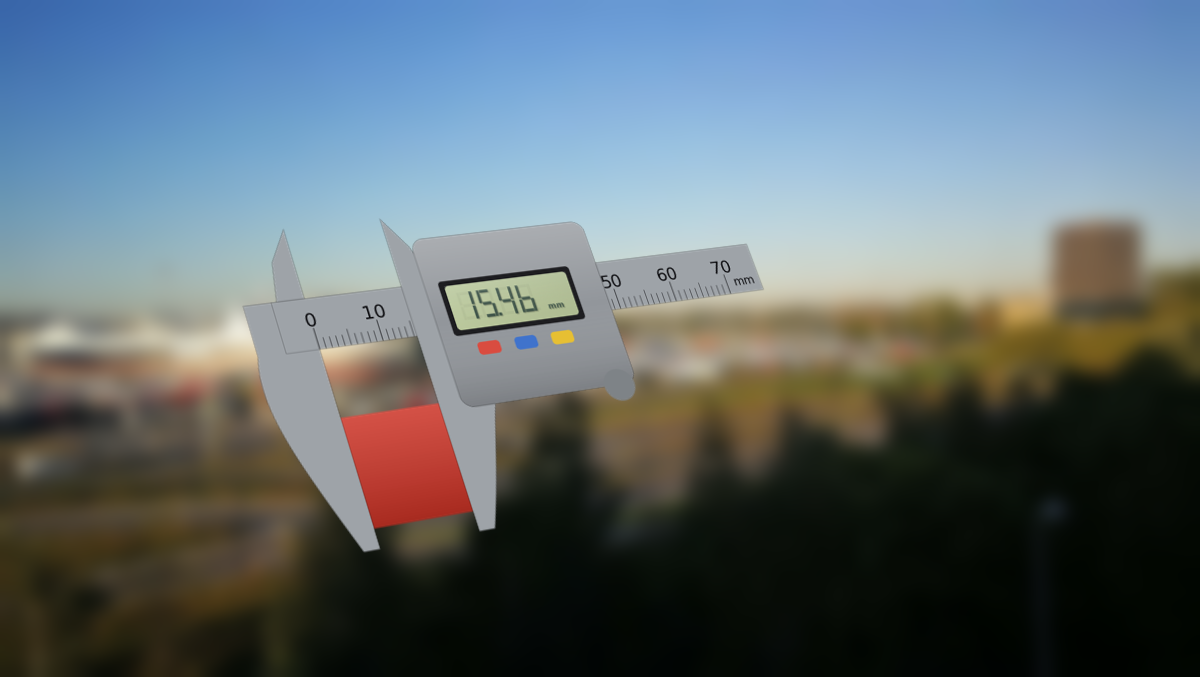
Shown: 15.46 mm
